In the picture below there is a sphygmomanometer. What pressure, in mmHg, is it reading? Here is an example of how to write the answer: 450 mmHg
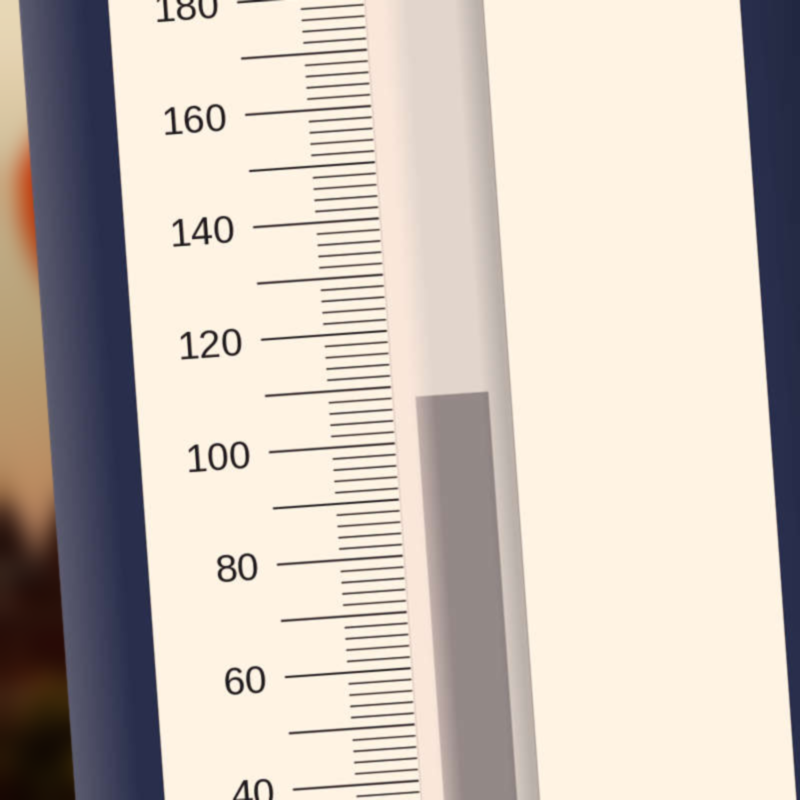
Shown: 108 mmHg
